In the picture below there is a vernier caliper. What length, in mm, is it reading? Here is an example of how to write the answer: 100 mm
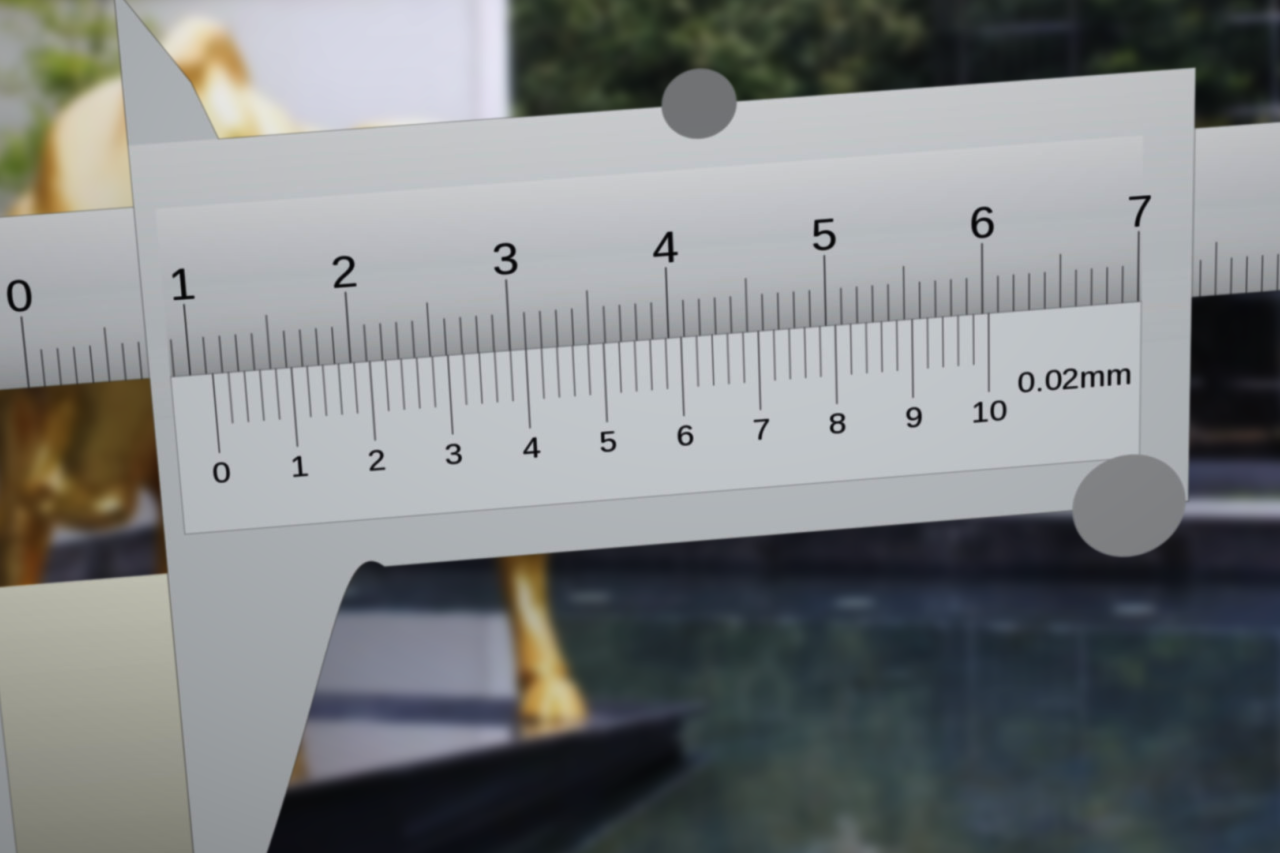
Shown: 11.4 mm
